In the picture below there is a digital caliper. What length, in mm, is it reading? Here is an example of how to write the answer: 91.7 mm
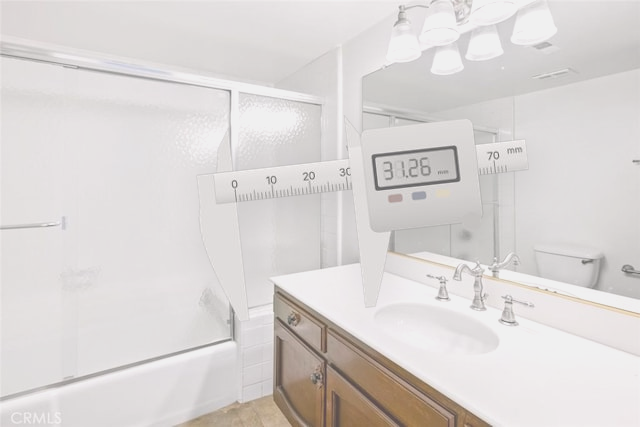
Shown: 31.26 mm
